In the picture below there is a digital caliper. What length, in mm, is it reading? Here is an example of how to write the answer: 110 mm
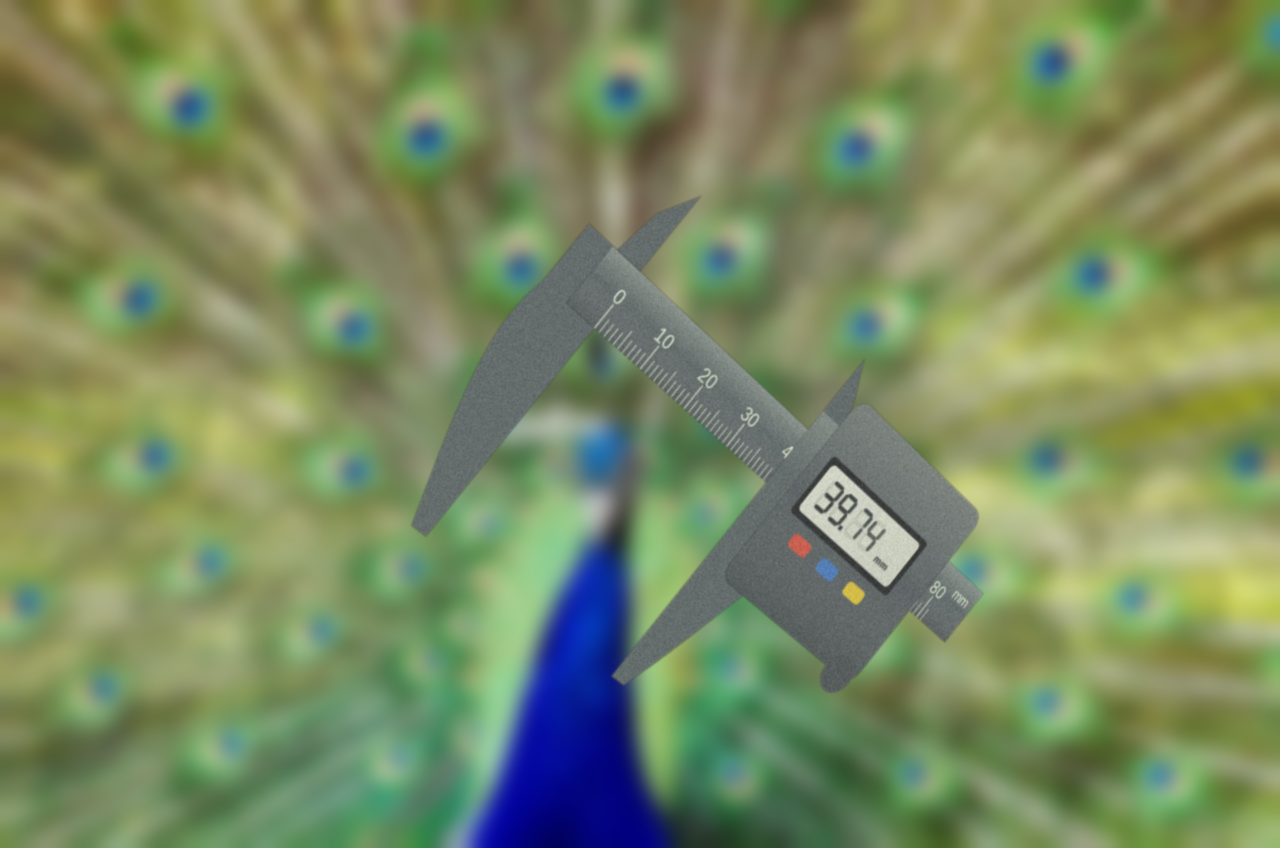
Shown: 39.74 mm
